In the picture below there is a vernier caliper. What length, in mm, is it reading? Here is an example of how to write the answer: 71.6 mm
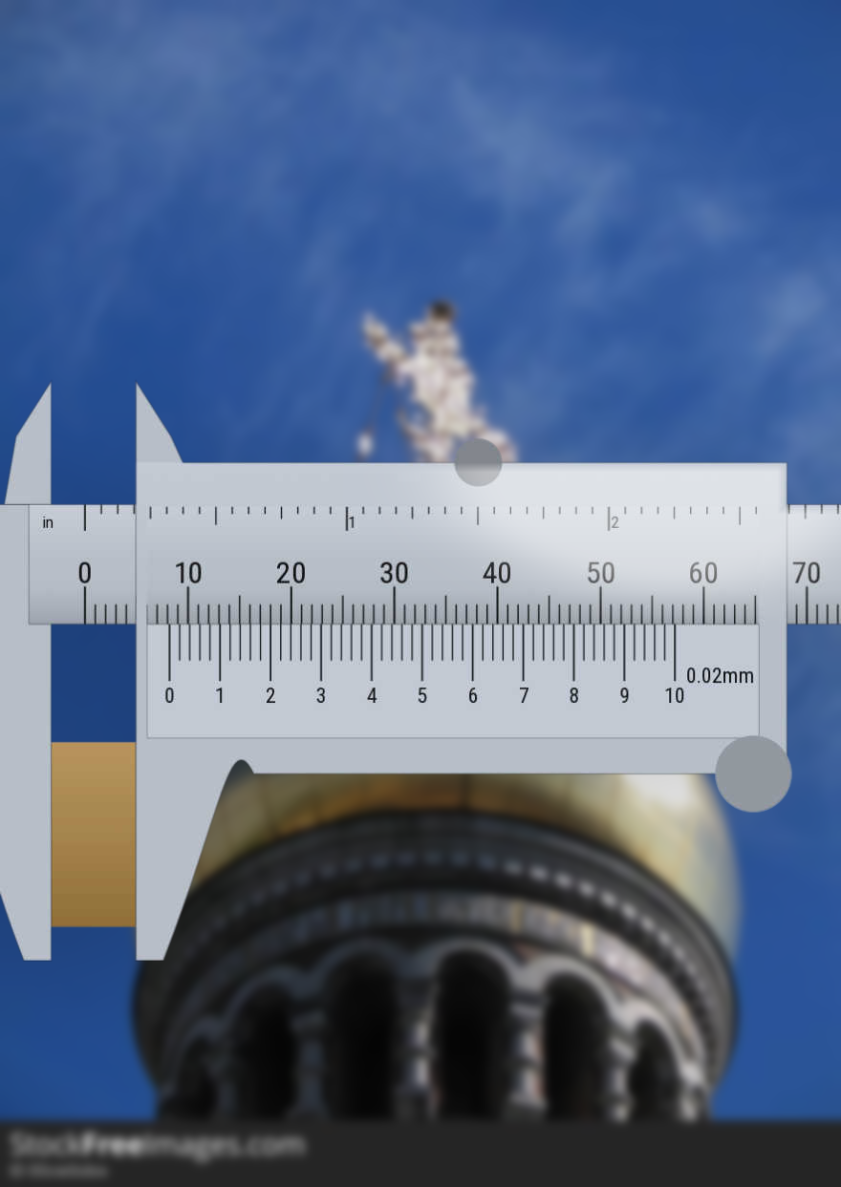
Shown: 8.2 mm
